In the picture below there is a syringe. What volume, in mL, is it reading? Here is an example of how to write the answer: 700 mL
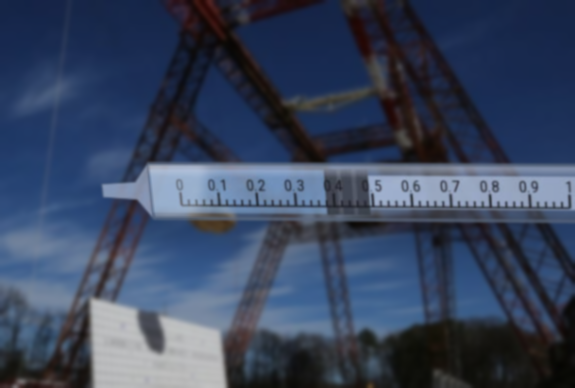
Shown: 0.38 mL
